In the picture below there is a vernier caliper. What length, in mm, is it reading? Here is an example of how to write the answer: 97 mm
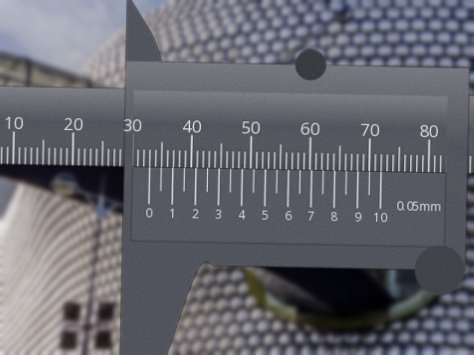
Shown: 33.0 mm
